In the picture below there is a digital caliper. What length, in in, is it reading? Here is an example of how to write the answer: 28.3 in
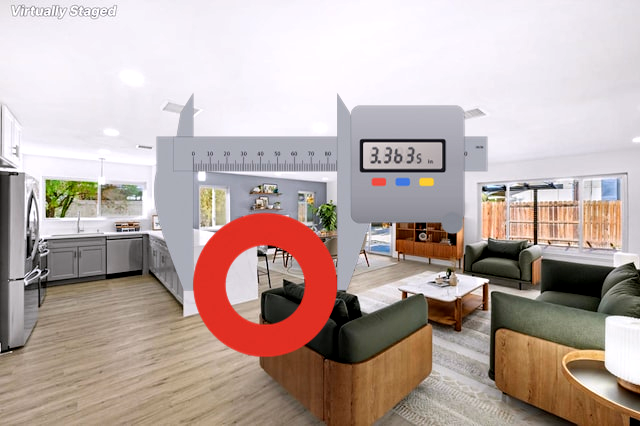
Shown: 3.3635 in
